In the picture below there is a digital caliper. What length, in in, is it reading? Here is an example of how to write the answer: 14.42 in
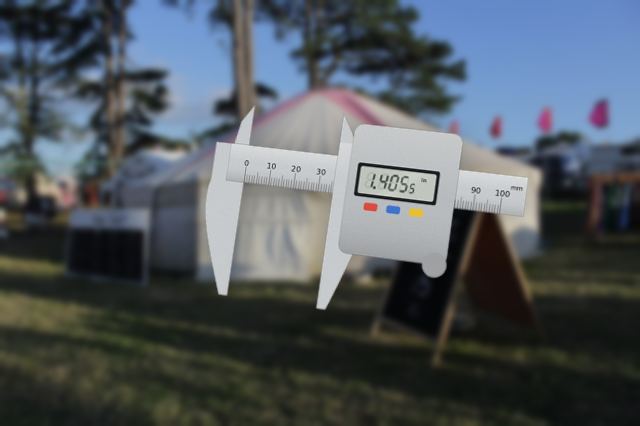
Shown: 1.4055 in
